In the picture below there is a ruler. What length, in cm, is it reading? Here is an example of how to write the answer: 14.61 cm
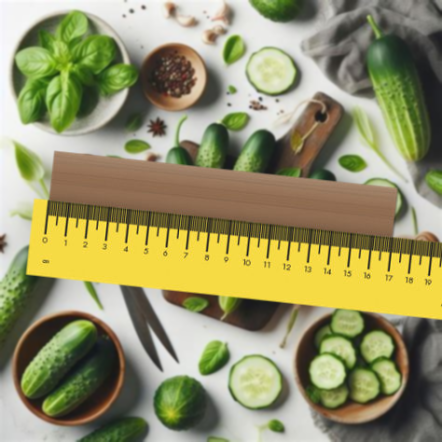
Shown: 17 cm
